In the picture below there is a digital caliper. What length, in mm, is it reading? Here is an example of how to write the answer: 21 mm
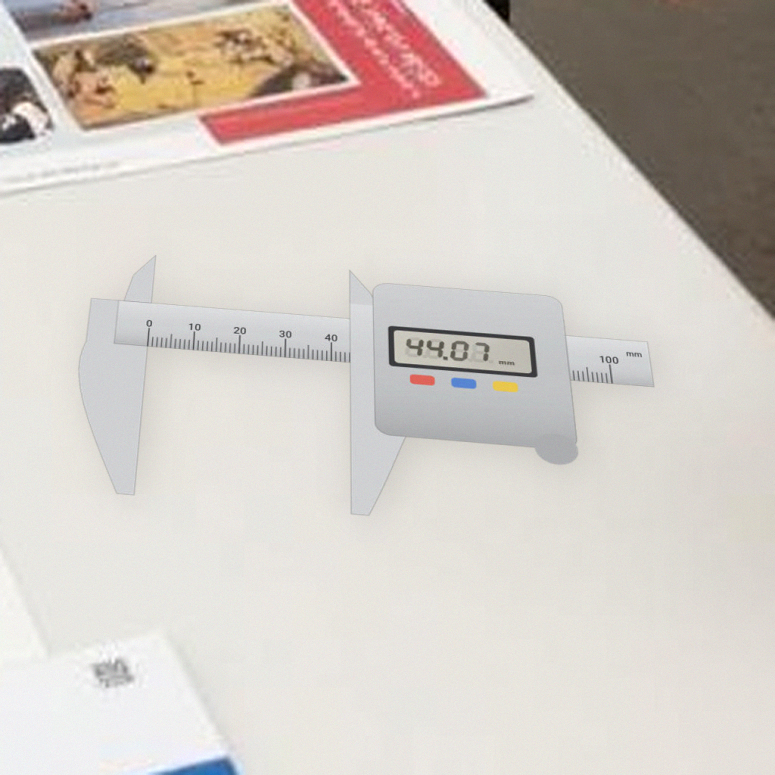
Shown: 44.07 mm
